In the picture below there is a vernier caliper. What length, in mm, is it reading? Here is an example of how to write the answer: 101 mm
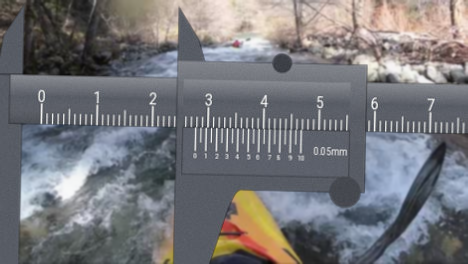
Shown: 27.8 mm
